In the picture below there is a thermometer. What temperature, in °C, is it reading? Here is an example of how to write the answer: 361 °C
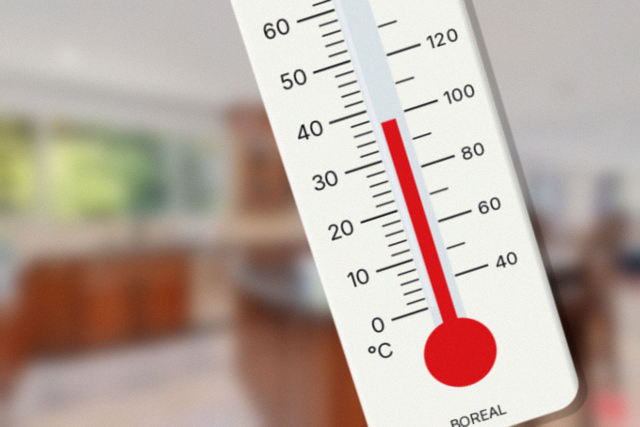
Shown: 37 °C
